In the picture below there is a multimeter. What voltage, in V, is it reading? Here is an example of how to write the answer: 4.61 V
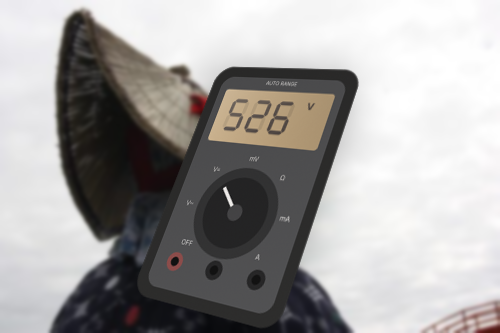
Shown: 526 V
